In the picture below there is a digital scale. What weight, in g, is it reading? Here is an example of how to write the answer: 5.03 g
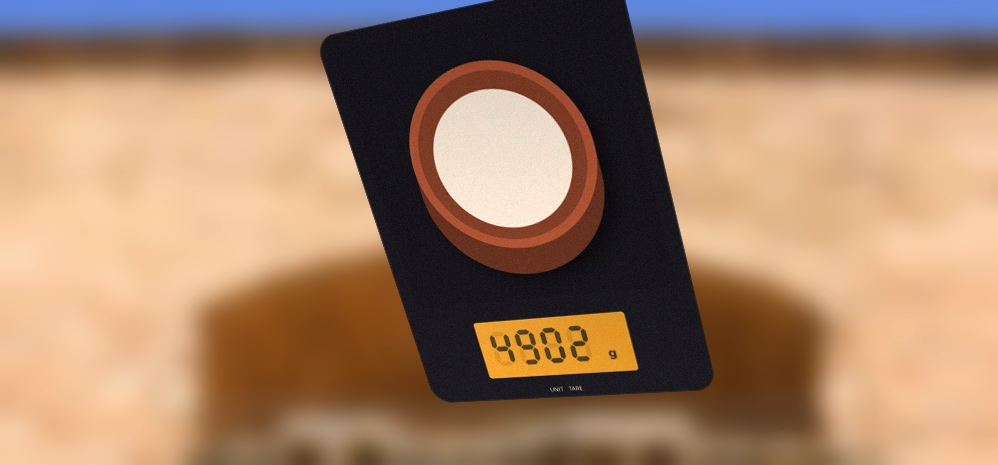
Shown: 4902 g
